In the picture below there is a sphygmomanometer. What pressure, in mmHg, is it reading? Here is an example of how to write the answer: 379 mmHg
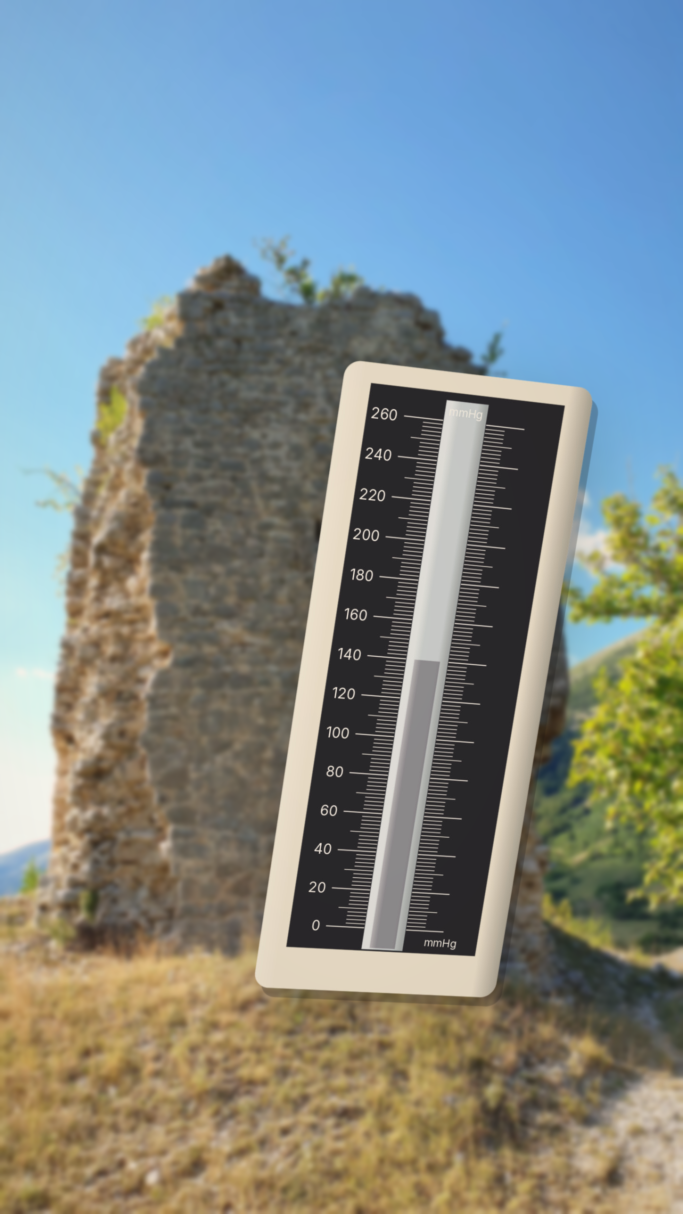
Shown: 140 mmHg
